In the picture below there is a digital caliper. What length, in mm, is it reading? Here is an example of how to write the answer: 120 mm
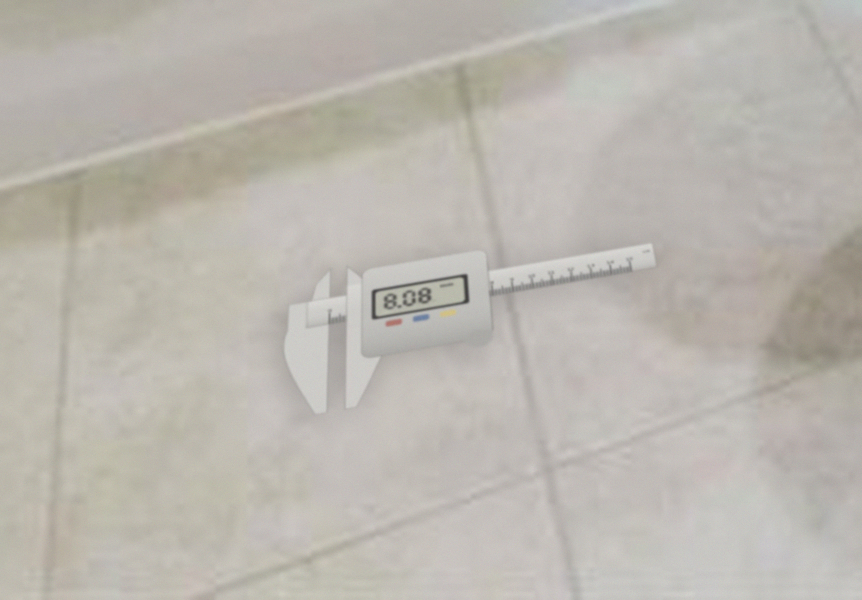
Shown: 8.08 mm
